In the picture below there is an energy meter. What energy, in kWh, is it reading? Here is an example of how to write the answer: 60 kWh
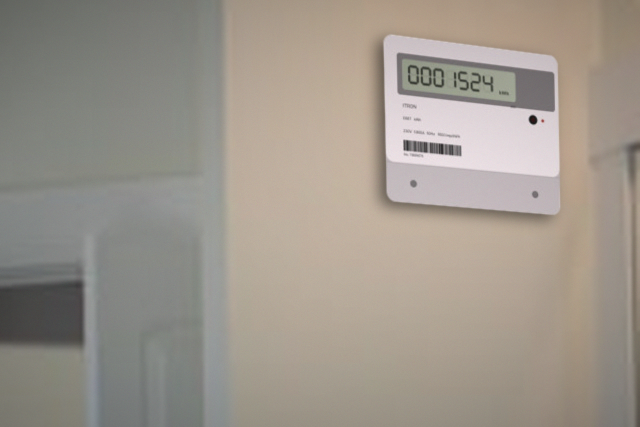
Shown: 1524 kWh
